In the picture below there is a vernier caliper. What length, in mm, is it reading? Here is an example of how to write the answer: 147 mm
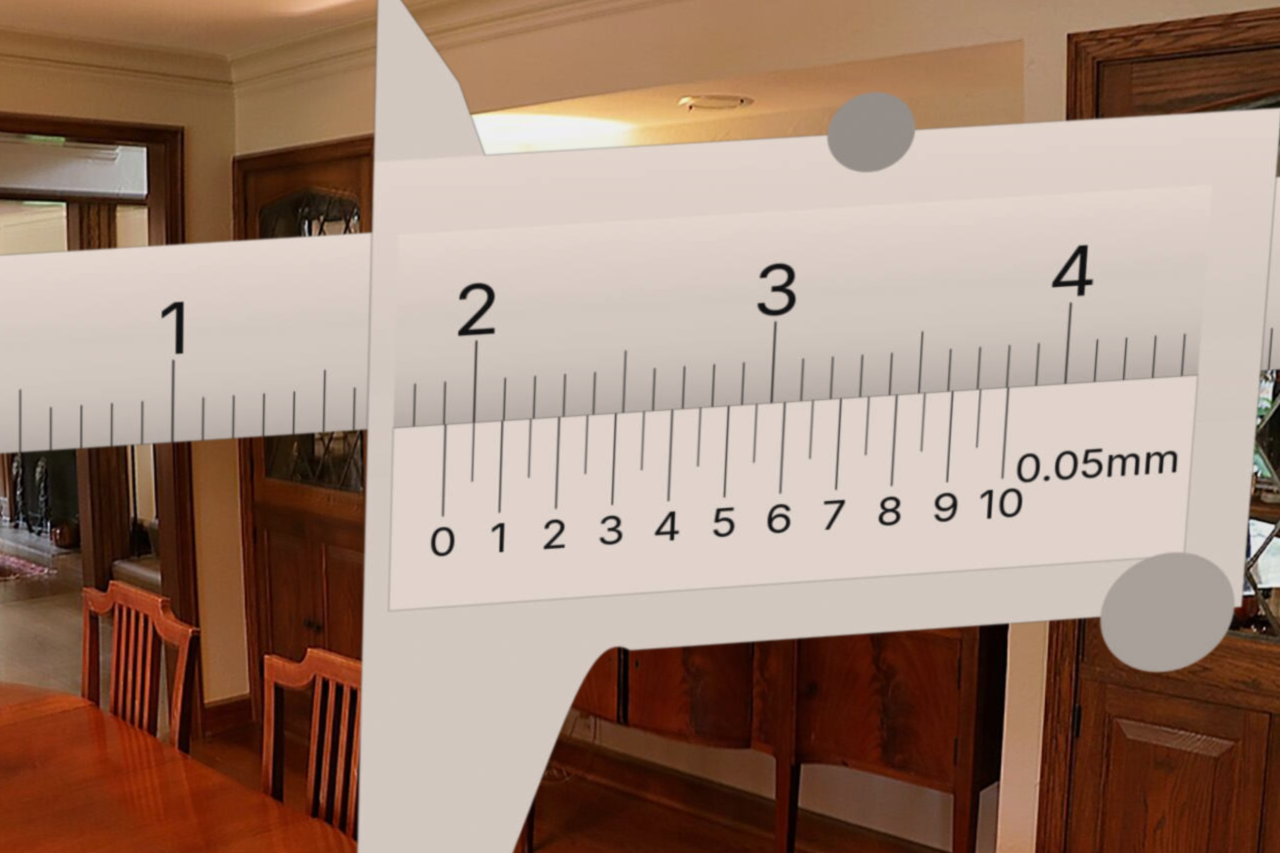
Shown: 19.05 mm
